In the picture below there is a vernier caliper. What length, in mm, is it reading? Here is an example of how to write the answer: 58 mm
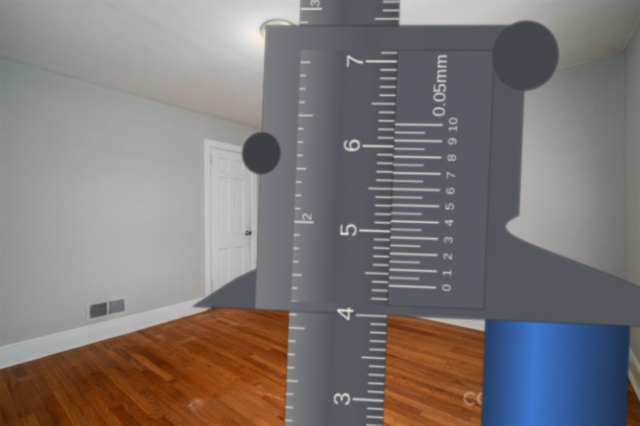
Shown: 43.6 mm
